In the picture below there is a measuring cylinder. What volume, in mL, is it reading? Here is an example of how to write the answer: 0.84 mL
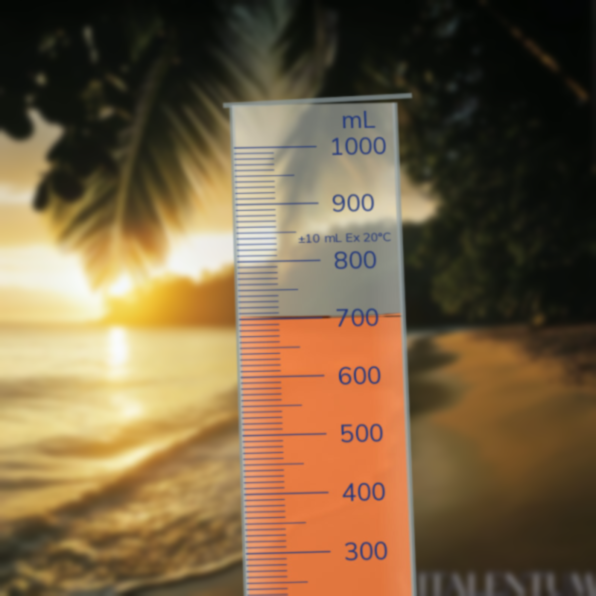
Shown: 700 mL
